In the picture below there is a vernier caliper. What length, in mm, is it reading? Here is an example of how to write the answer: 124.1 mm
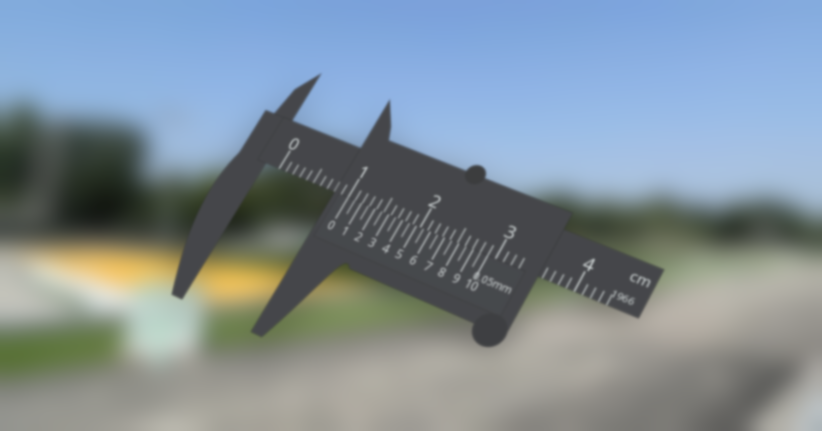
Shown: 10.0 mm
